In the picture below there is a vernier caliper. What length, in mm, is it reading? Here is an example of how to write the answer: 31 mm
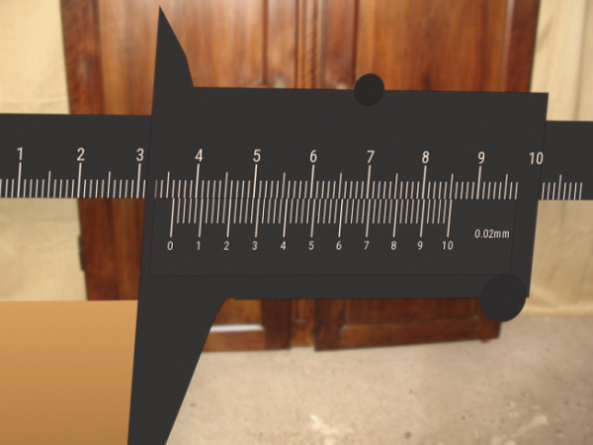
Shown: 36.2 mm
